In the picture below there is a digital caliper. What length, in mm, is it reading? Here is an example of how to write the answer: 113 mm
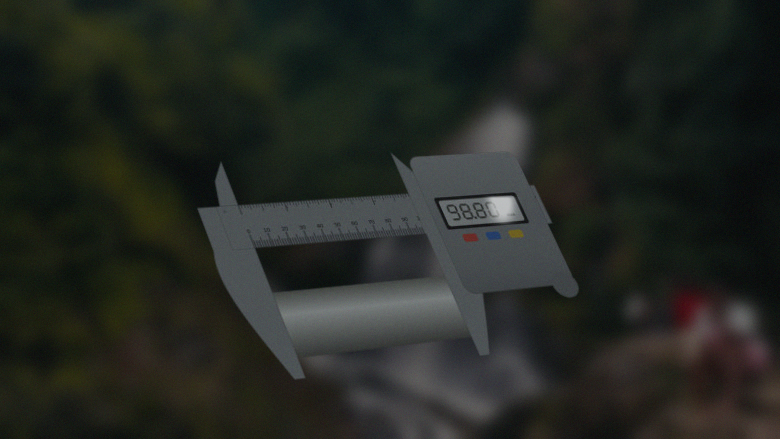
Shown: 98.80 mm
